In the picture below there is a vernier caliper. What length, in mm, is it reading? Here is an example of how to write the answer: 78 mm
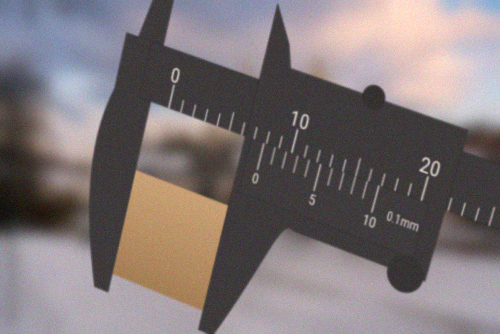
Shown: 7.8 mm
